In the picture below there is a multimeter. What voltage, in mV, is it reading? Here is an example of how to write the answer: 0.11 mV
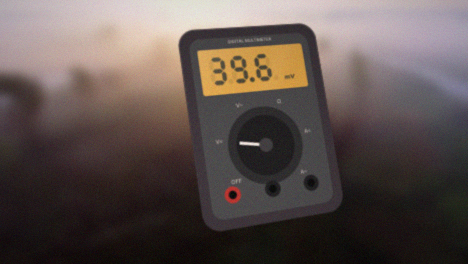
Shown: 39.6 mV
